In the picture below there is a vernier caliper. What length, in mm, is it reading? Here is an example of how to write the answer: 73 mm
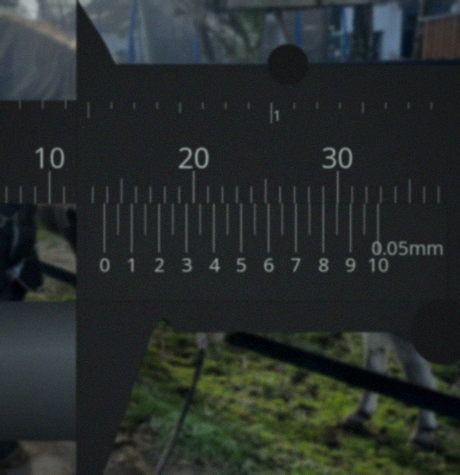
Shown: 13.8 mm
